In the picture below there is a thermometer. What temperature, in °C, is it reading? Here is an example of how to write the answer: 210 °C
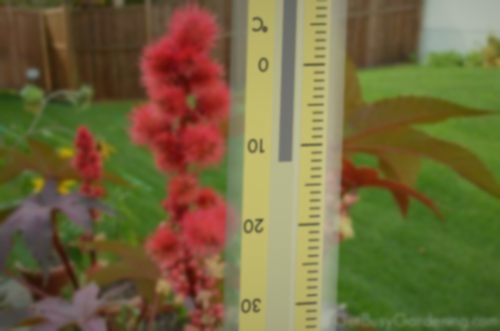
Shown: 12 °C
